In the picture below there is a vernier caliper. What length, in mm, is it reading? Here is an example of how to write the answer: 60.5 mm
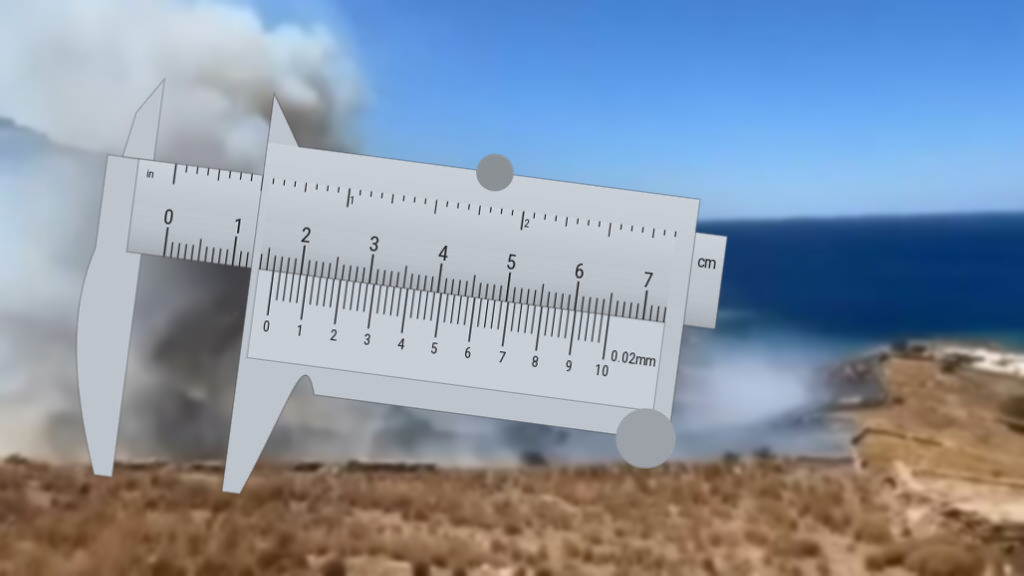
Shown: 16.0 mm
